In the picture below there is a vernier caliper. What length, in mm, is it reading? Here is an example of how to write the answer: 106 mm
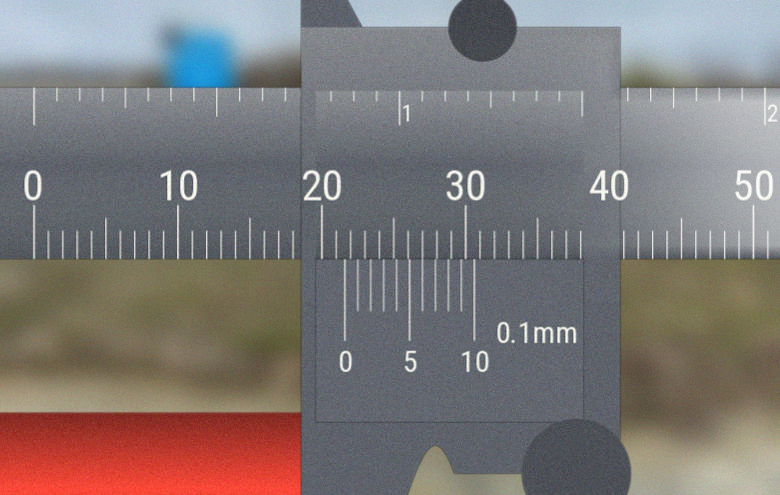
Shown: 21.6 mm
